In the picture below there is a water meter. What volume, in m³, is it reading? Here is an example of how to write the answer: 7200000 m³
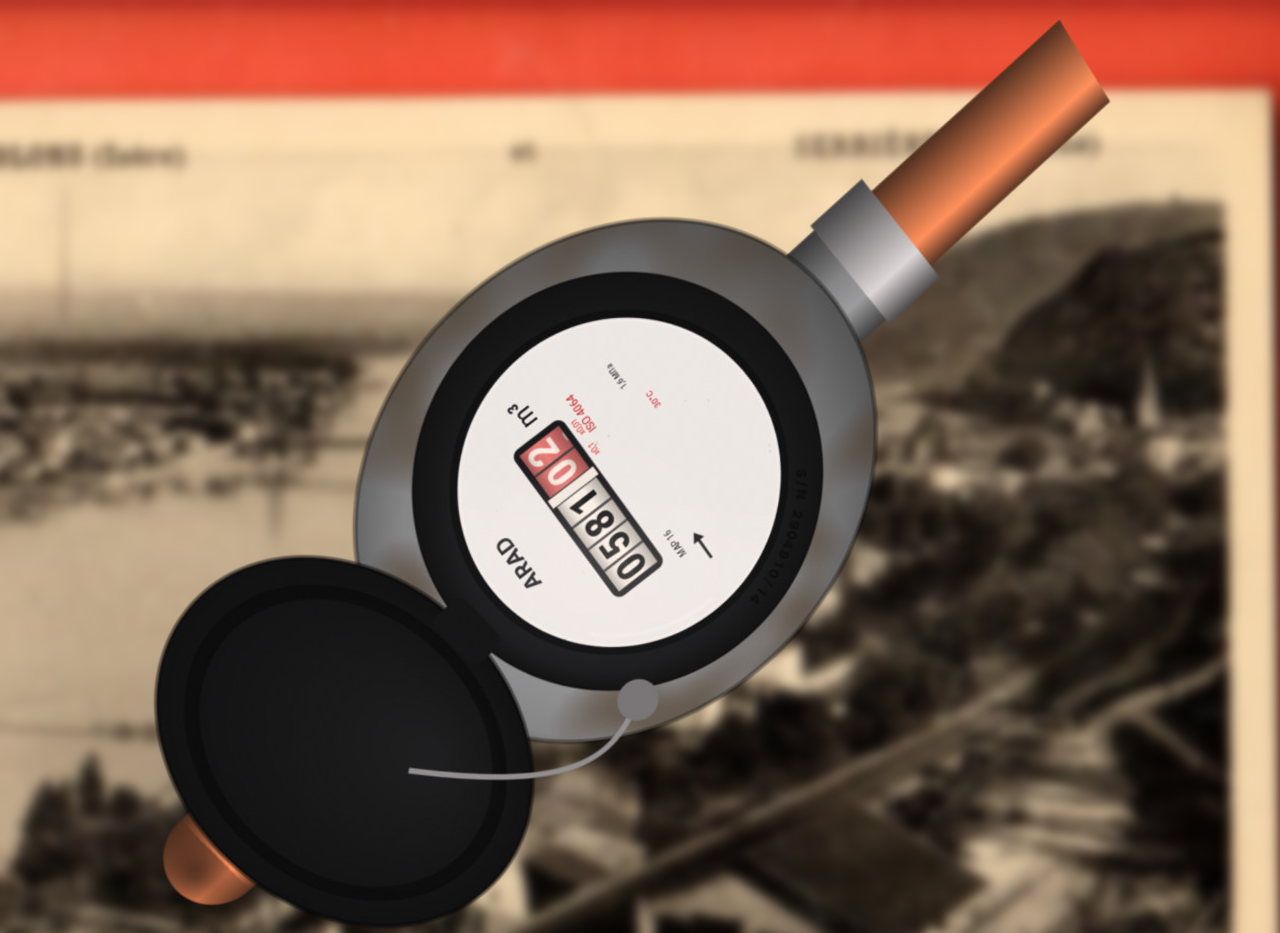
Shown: 581.02 m³
